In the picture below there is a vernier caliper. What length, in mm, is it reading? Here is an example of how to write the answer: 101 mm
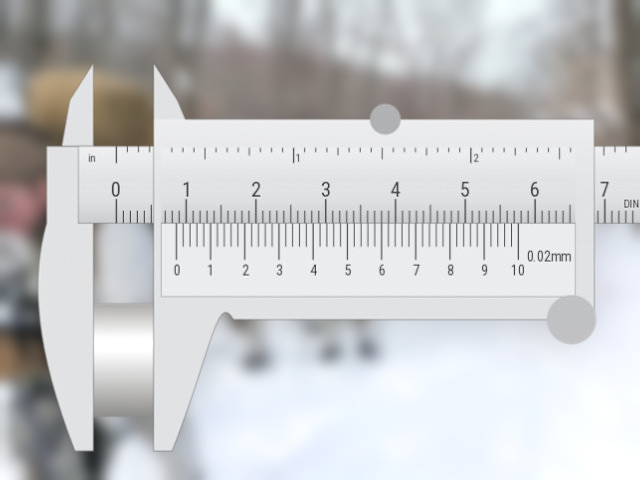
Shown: 8.6 mm
